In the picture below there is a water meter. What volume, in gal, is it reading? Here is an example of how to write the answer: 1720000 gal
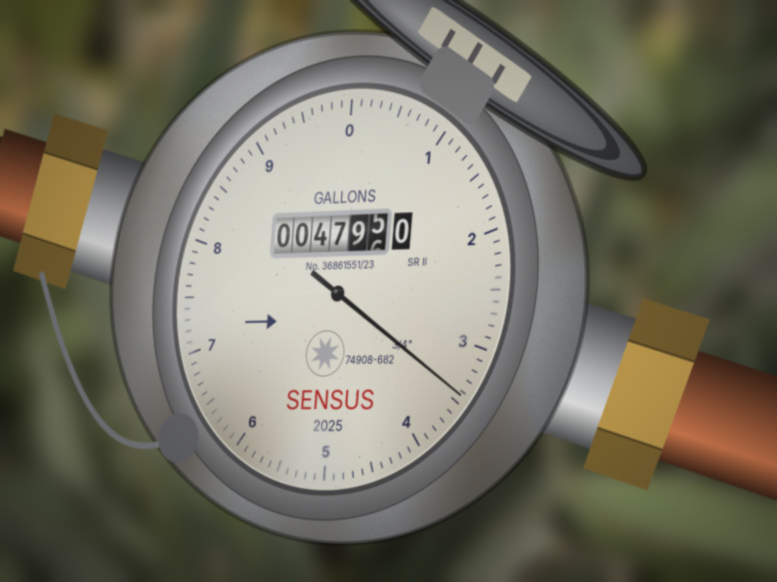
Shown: 47953.4 gal
